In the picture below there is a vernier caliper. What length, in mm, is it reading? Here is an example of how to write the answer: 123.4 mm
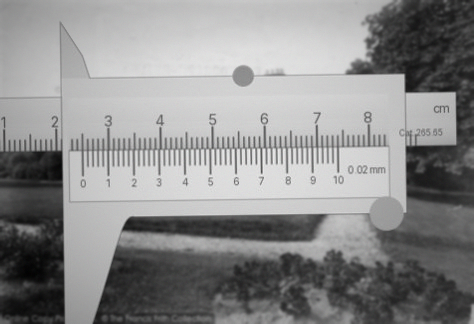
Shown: 25.0 mm
